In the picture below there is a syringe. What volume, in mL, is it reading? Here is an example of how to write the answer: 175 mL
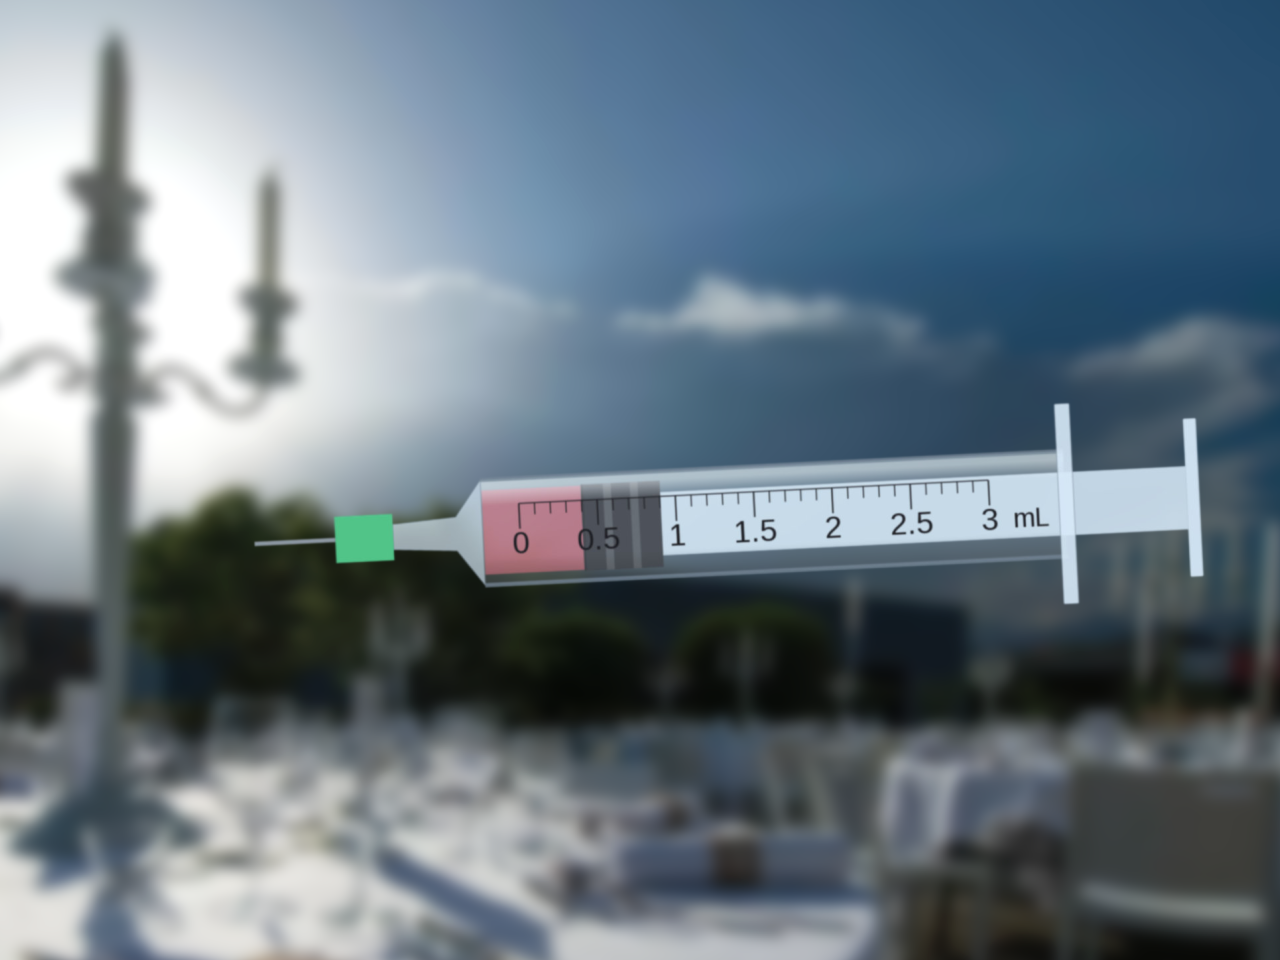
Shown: 0.4 mL
